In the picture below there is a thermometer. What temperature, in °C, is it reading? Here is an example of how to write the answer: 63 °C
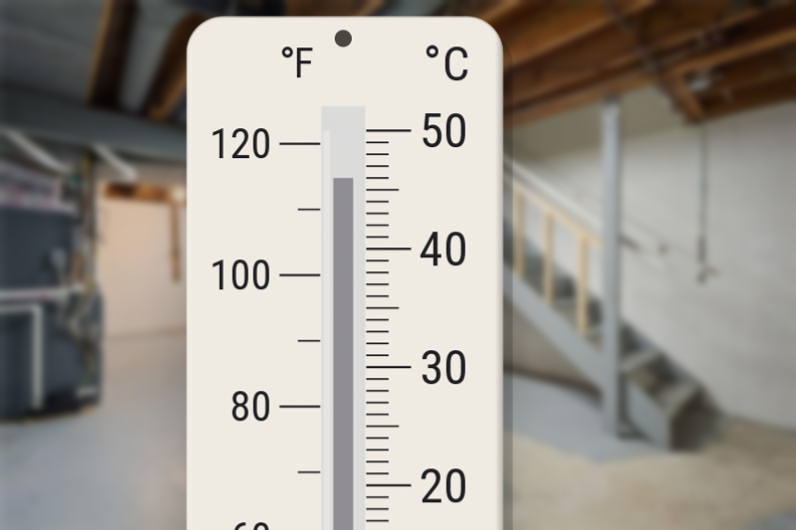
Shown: 46 °C
